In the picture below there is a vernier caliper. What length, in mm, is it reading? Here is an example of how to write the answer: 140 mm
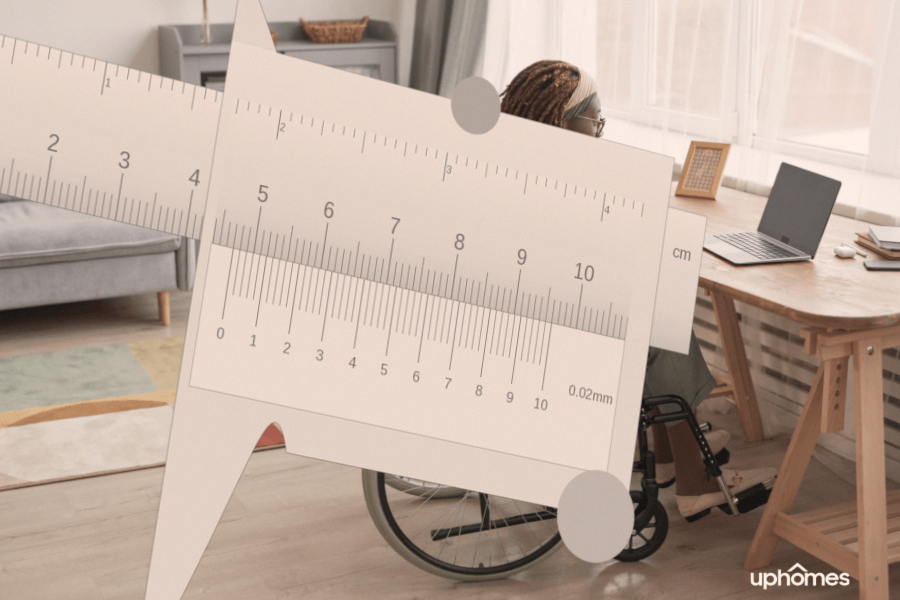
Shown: 47.0 mm
